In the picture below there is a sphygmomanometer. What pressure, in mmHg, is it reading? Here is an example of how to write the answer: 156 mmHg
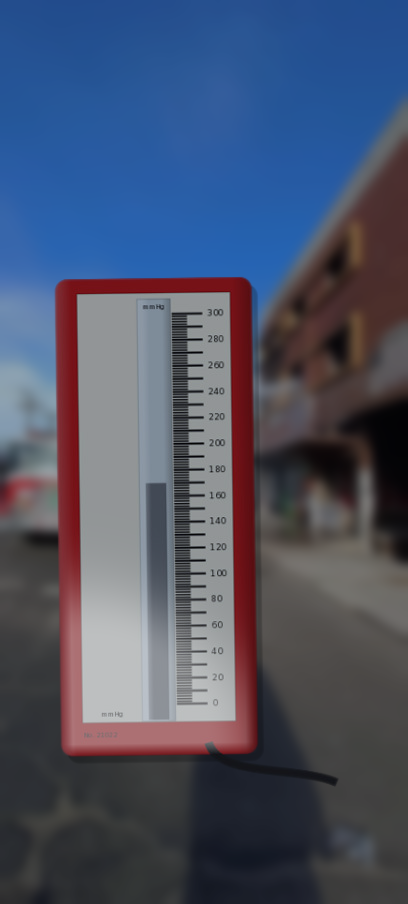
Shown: 170 mmHg
